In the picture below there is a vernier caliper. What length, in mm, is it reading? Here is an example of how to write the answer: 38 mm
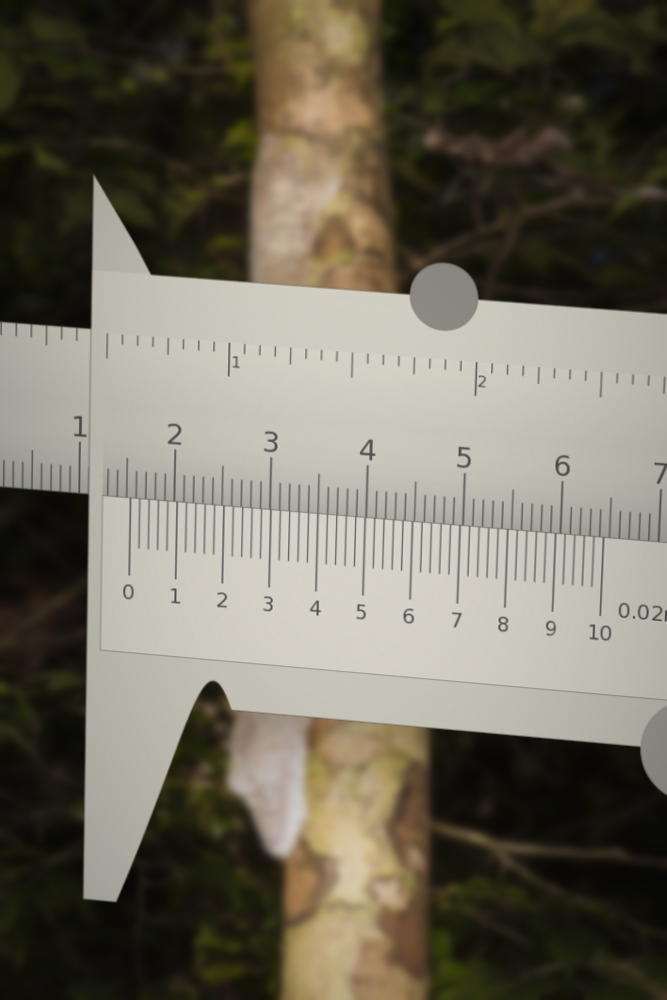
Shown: 15.4 mm
